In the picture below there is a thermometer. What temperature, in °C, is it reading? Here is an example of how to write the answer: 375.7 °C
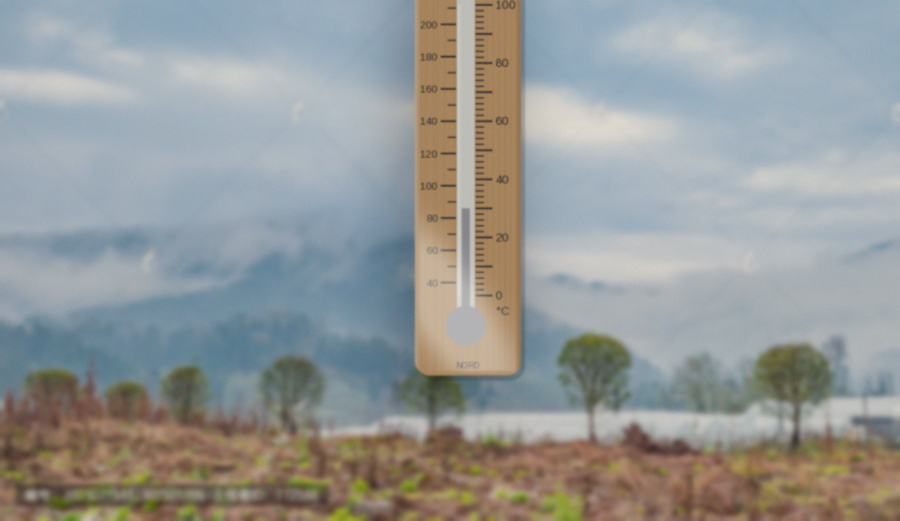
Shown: 30 °C
